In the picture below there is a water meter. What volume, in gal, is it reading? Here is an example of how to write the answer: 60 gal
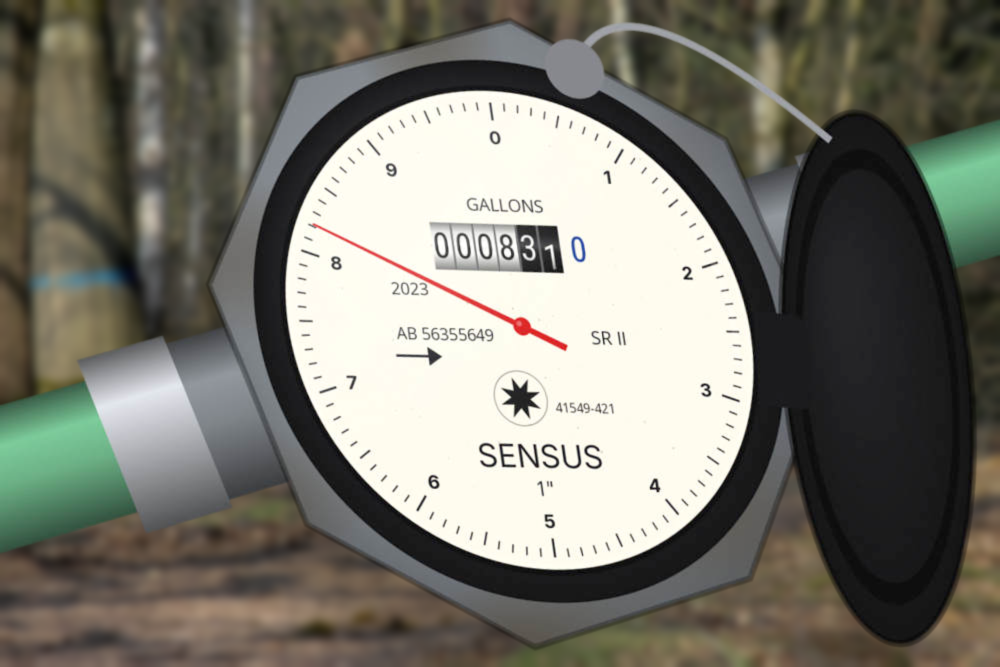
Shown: 8308.2 gal
